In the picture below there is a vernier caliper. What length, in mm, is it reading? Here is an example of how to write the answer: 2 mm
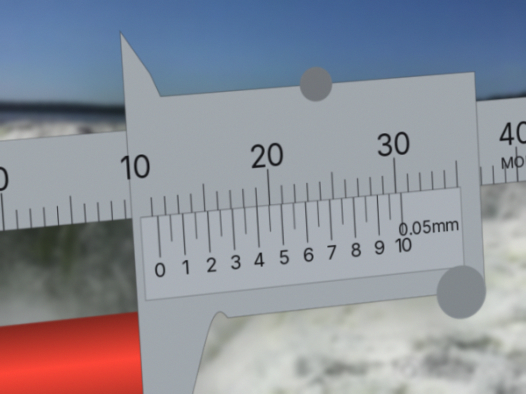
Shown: 11.4 mm
